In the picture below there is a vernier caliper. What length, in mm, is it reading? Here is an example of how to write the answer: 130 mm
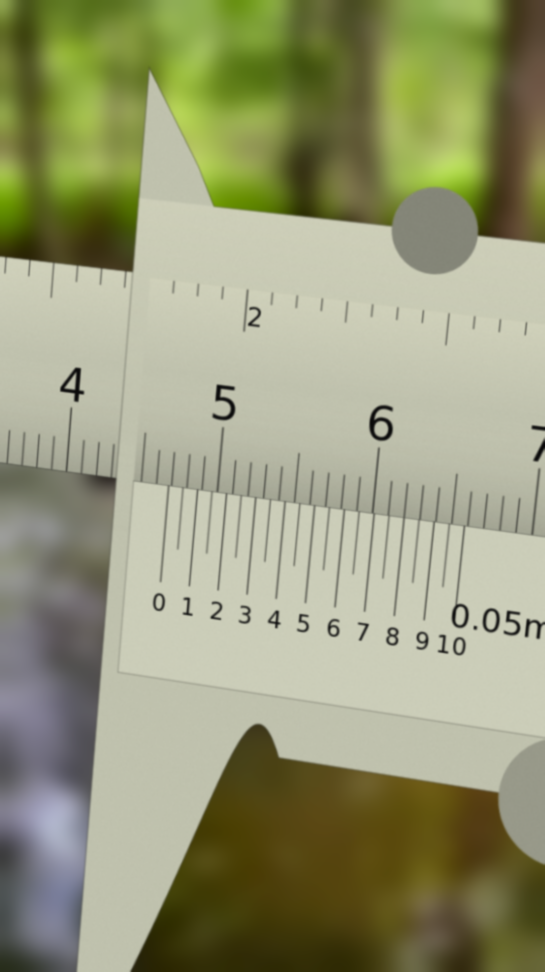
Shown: 46.8 mm
